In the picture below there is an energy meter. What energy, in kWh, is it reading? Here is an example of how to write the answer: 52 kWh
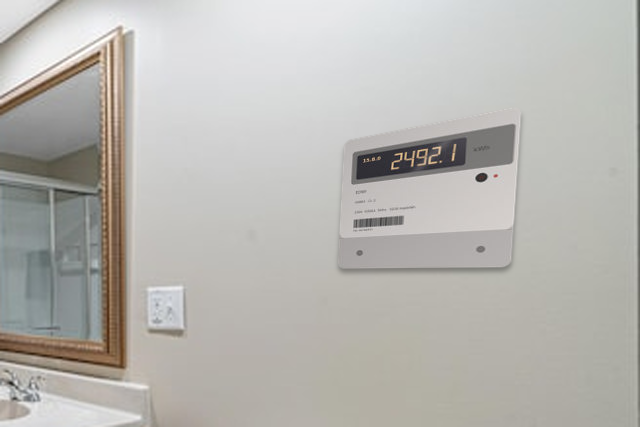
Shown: 2492.1 kWh
